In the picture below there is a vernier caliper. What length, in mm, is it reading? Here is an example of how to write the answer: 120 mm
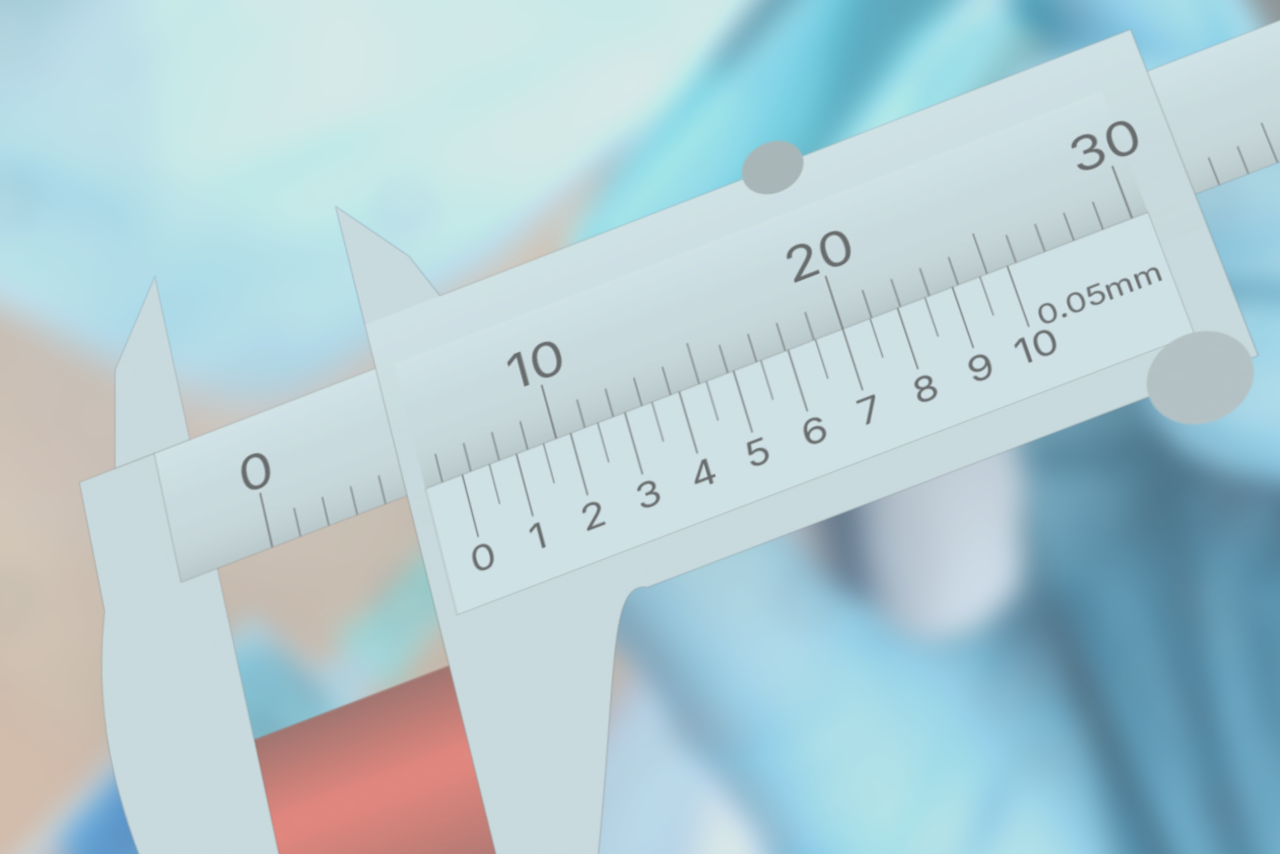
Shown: 6.70 mm
